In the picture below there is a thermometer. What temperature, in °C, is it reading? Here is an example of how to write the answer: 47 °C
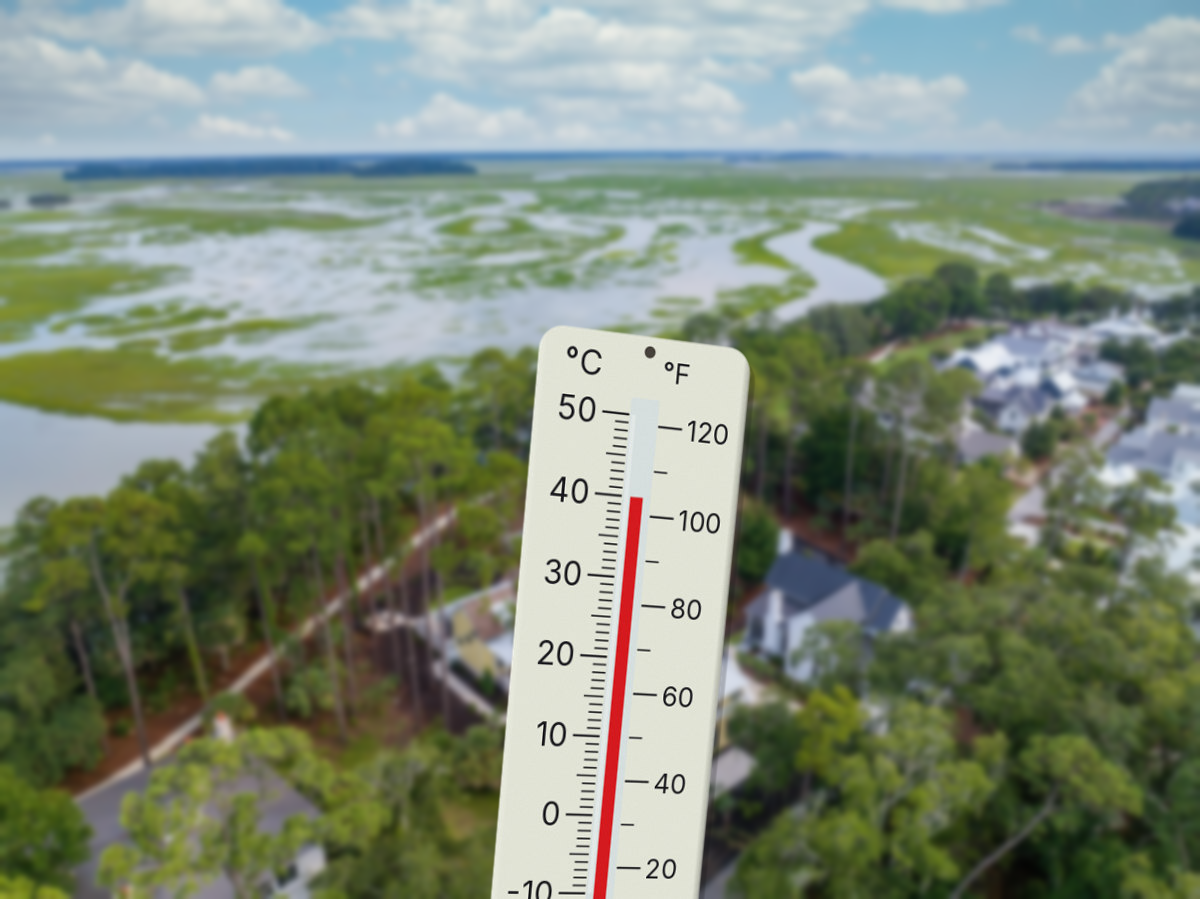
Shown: 40 °C
